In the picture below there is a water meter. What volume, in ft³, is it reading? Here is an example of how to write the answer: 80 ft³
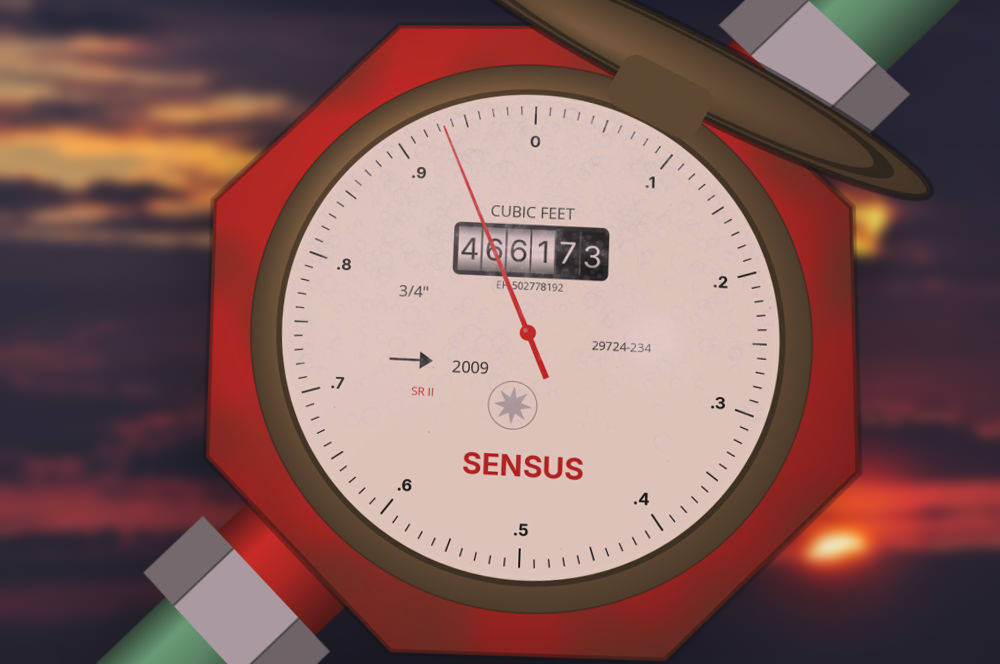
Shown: 466172.93 ft³
